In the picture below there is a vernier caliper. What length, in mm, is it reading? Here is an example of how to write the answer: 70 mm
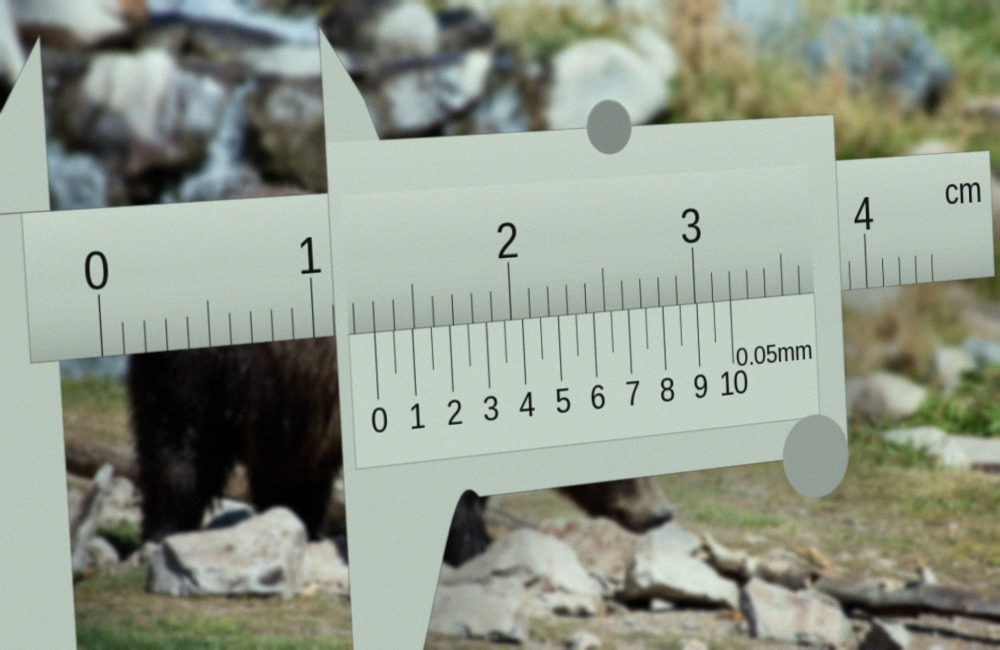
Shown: 13.0 mm
